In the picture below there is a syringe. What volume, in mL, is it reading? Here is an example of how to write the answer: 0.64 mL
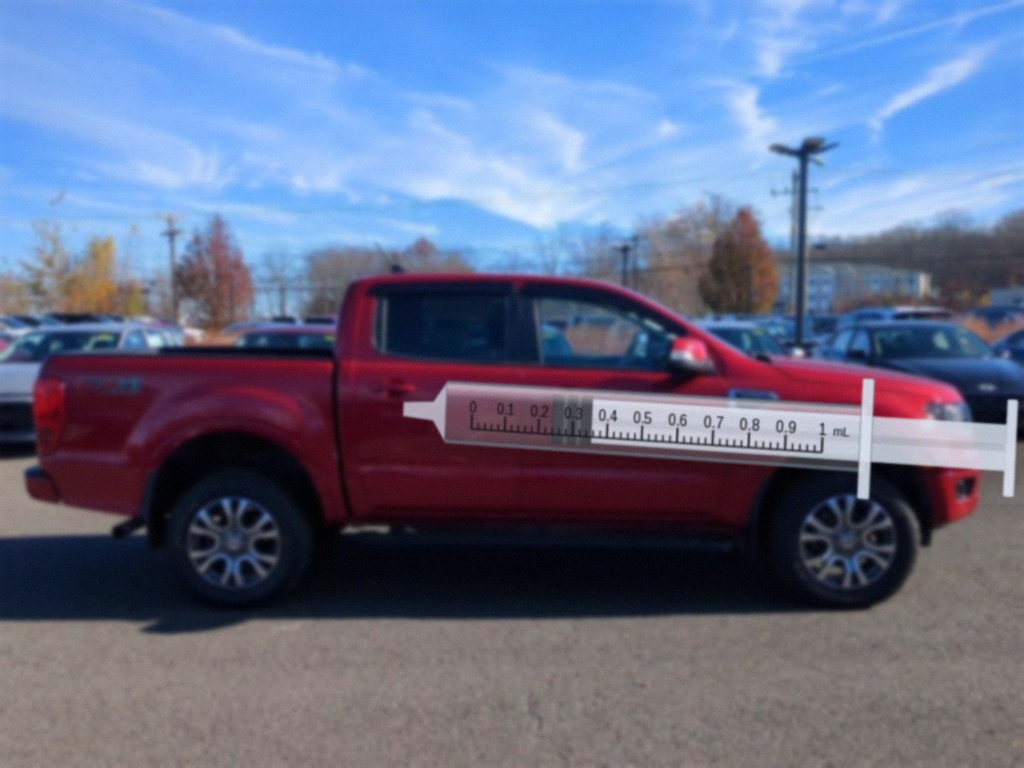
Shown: 0.24 mL
